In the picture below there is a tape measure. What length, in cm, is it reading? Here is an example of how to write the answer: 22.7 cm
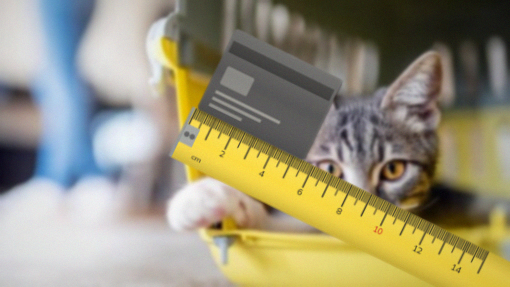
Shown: 5.5 cm
